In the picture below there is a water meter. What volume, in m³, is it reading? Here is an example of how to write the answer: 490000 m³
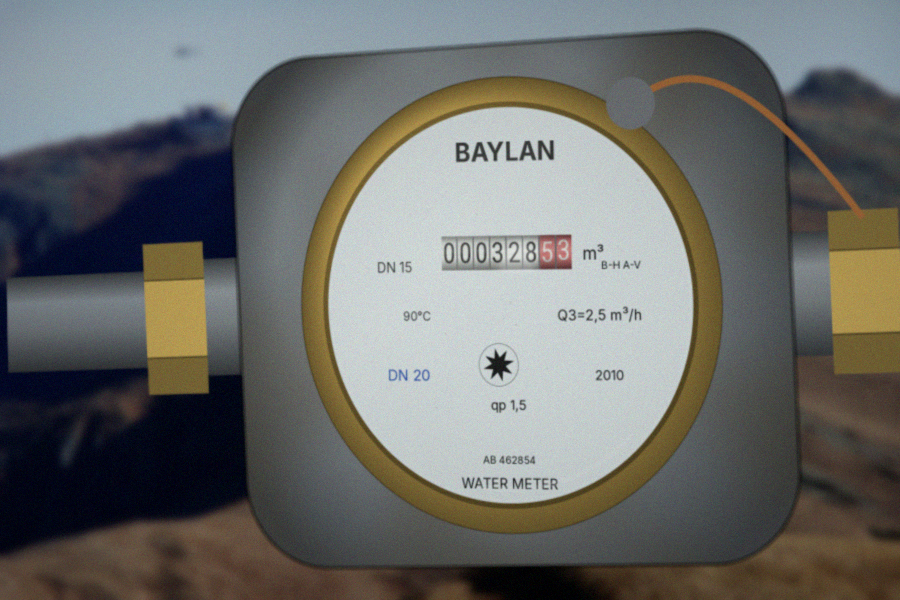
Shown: 328.53 m³
